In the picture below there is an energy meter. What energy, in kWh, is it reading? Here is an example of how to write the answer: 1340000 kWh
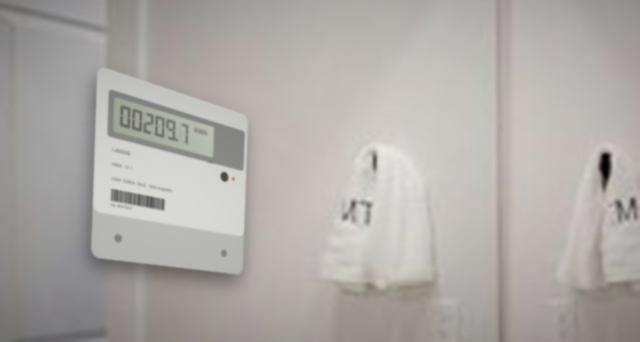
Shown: 209.7 kWh
